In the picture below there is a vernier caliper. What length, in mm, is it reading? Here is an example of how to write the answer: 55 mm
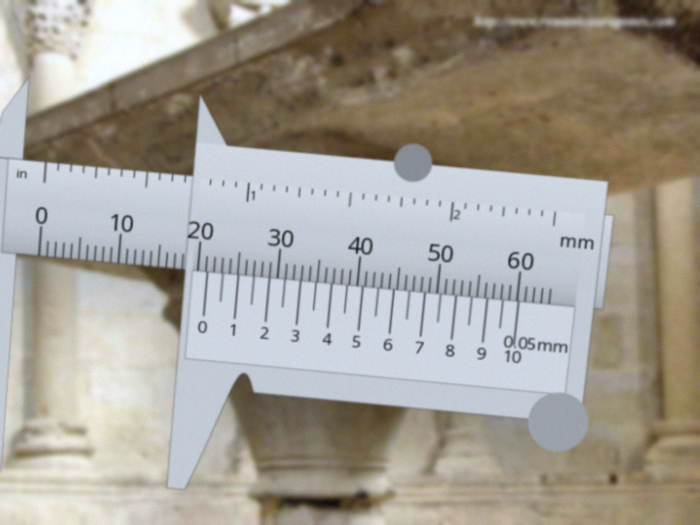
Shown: 21.2 mm
